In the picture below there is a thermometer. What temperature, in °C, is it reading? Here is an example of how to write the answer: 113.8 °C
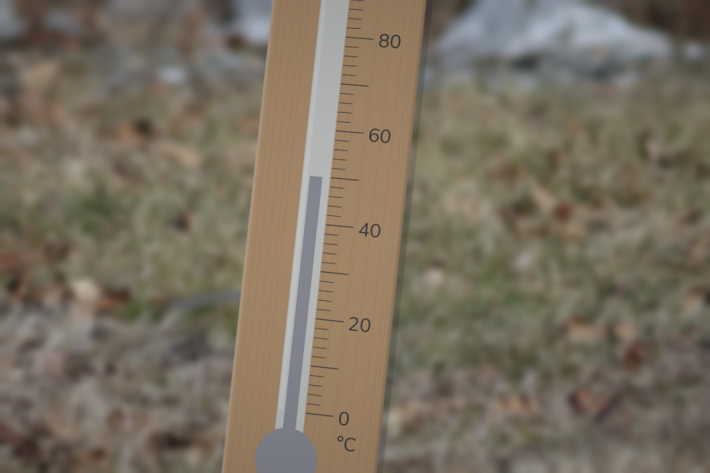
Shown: 50 °C
